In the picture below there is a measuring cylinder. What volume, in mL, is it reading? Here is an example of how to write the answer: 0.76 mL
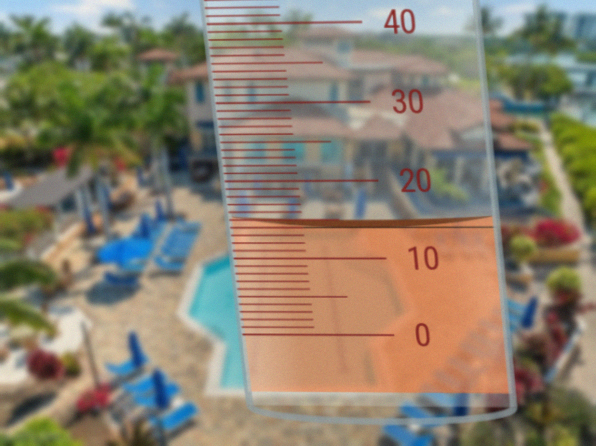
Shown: 14 mL
